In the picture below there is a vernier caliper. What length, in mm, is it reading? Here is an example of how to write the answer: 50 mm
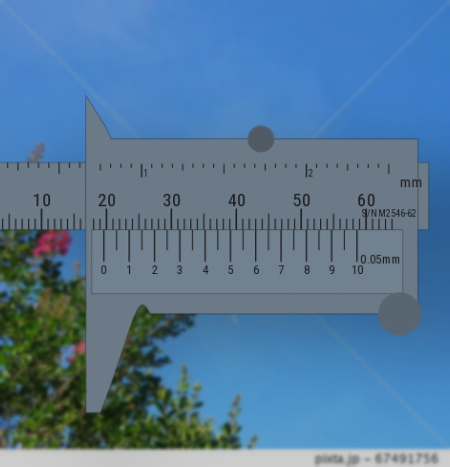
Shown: 19.6 mm
